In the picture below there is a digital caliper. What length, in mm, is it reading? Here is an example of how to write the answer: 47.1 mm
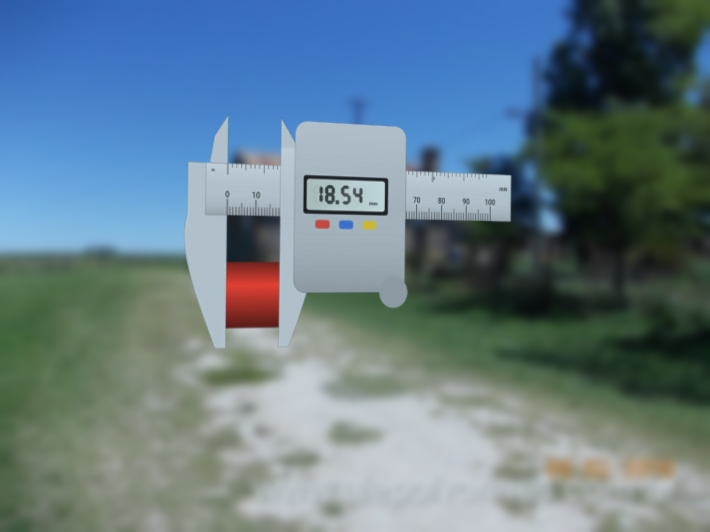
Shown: 18.54 mm
